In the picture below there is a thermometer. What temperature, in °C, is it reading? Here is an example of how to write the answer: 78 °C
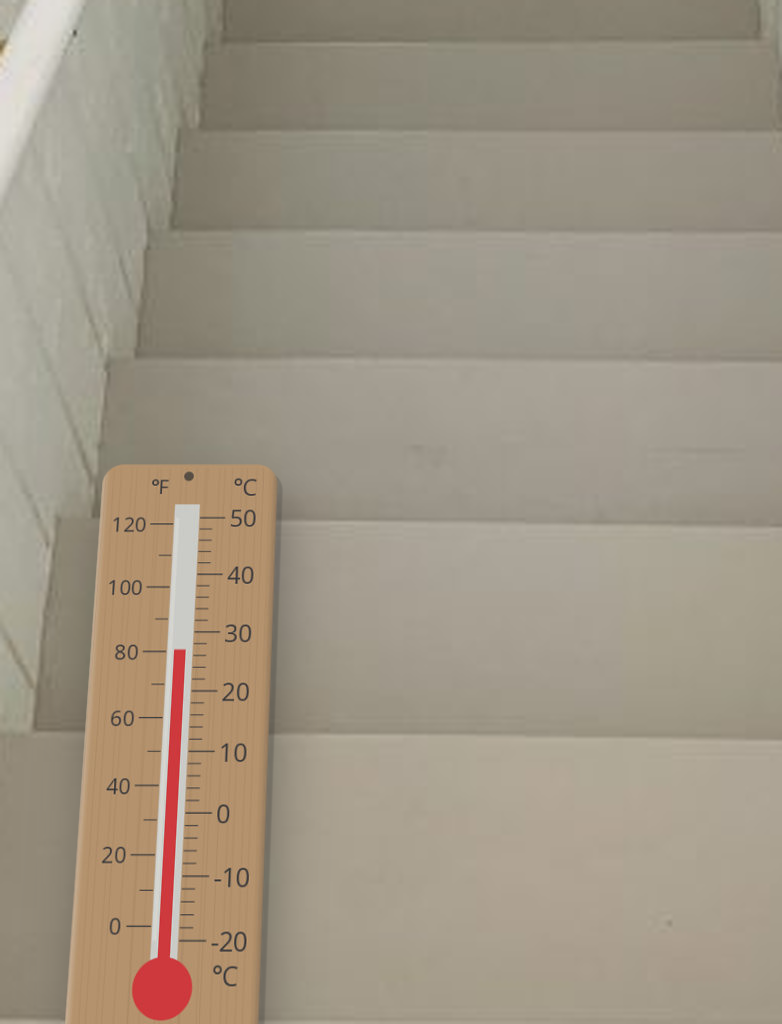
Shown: 27 °C
